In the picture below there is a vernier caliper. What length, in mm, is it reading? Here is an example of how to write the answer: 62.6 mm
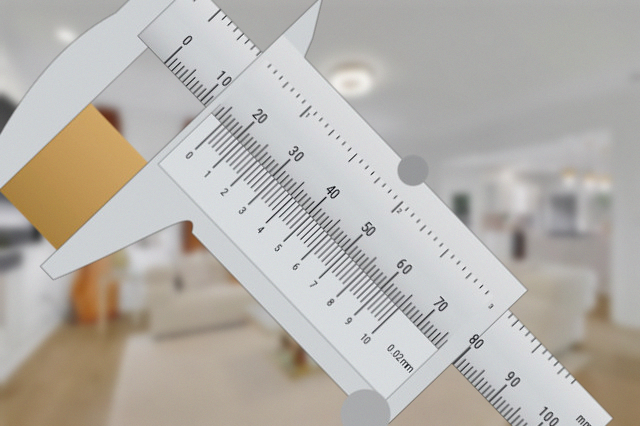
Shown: 16.0 mm
